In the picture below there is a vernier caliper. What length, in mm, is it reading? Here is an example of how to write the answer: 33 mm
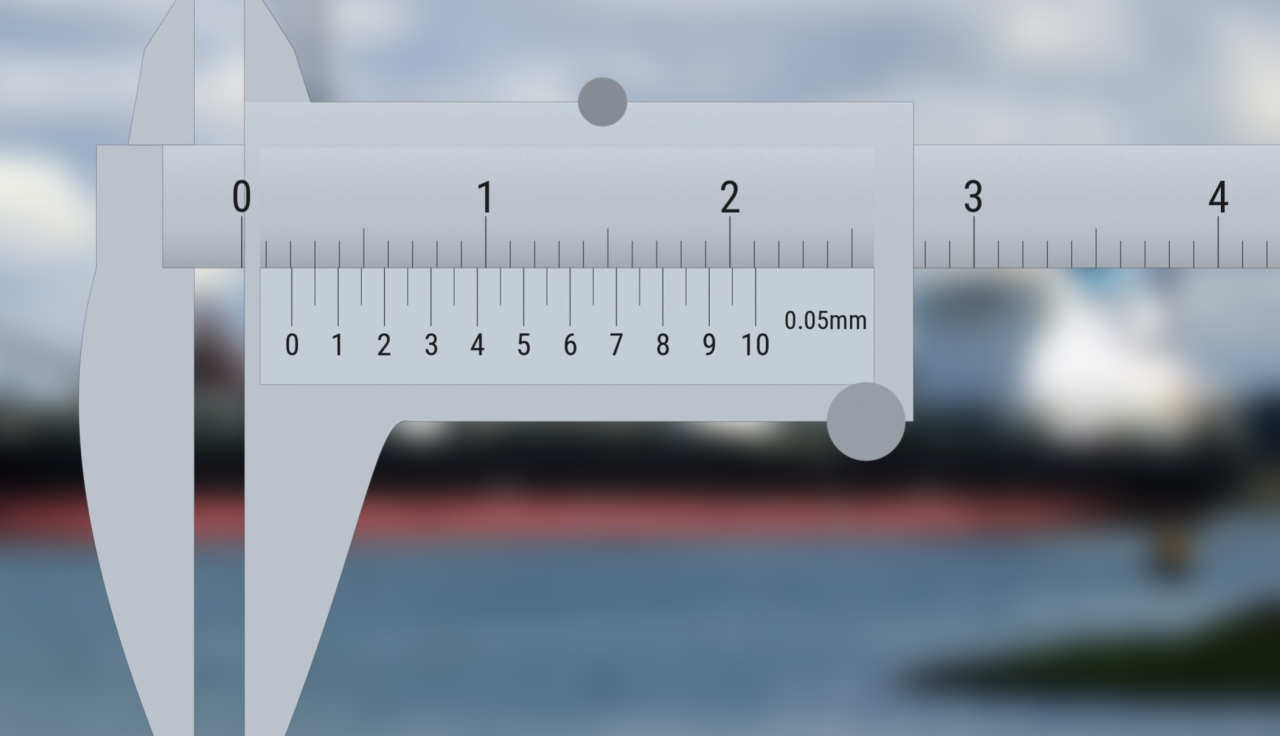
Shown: 2.05 mm
